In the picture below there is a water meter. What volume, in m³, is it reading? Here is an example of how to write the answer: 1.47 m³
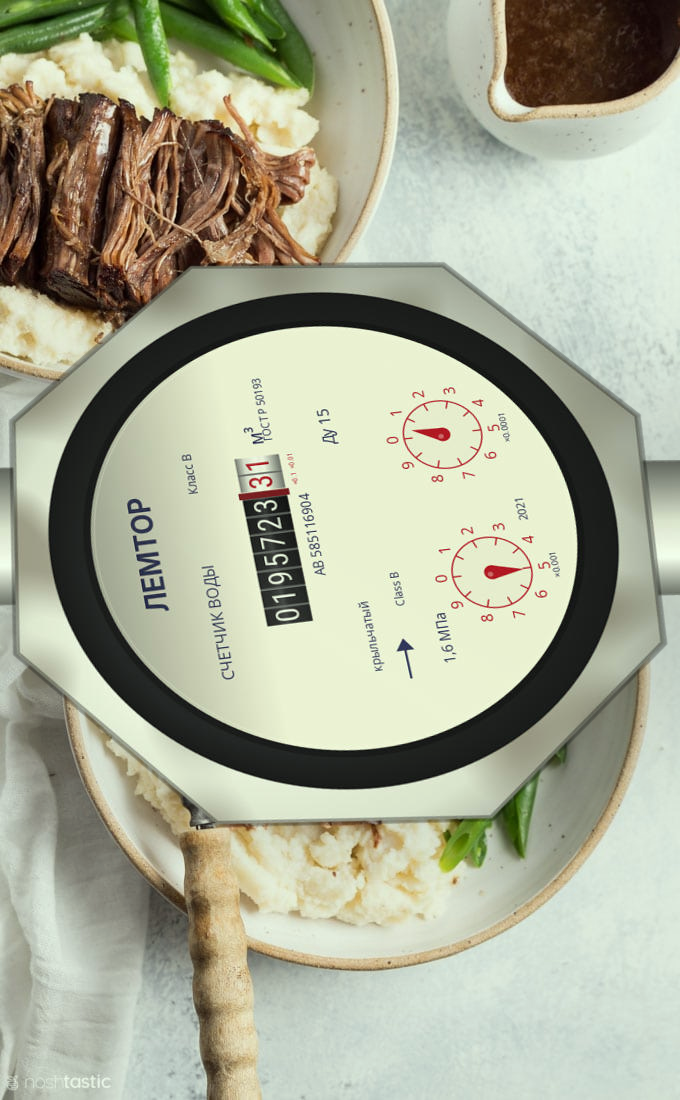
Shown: 195723.3150 m³
